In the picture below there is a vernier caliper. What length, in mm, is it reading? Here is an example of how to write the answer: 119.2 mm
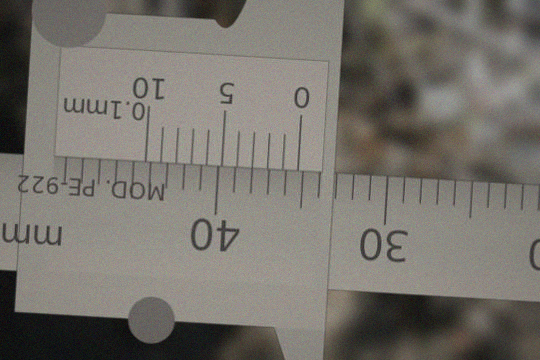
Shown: 35.3 mm
